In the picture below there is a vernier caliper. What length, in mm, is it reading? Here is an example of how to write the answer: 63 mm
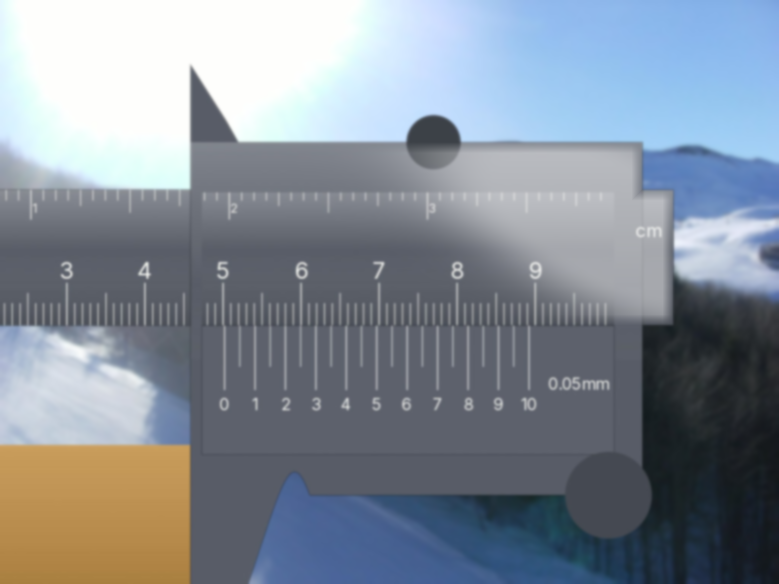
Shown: 50.2 mm
